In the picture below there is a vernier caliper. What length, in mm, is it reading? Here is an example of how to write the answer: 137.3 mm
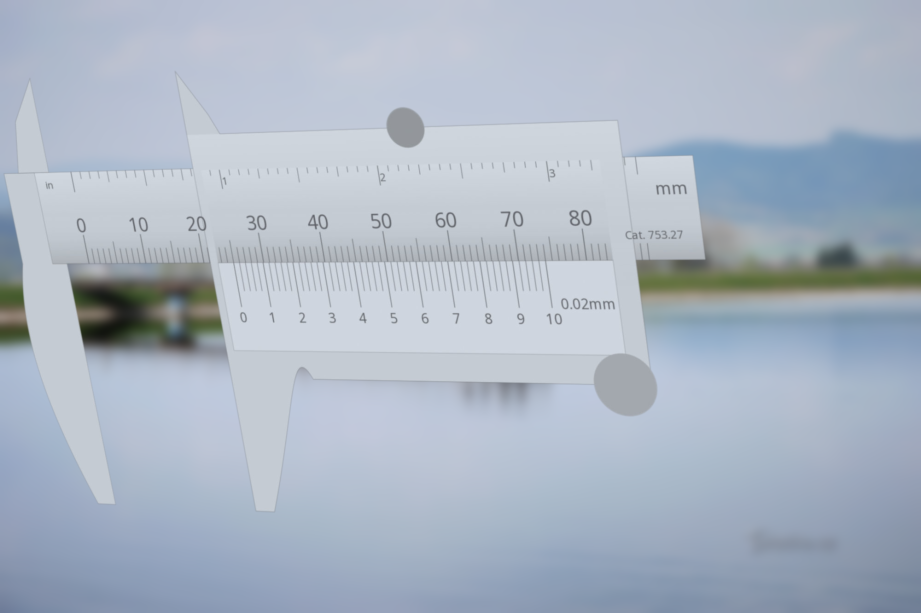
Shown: 25.0 mm
